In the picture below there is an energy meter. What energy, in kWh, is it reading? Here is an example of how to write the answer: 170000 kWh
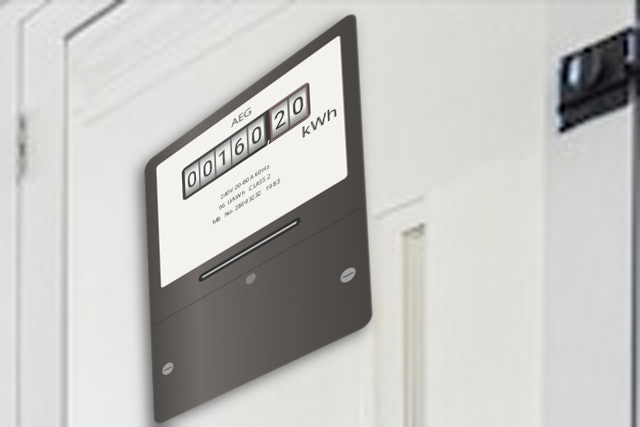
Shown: 160.20 kWh
